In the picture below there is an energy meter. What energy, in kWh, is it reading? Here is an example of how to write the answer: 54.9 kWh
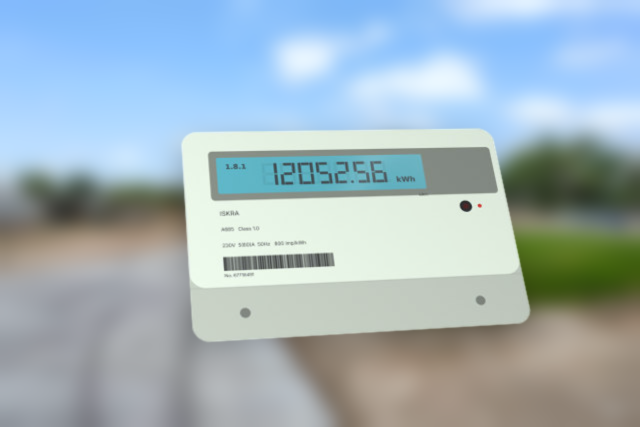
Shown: 12052.56 kWh
